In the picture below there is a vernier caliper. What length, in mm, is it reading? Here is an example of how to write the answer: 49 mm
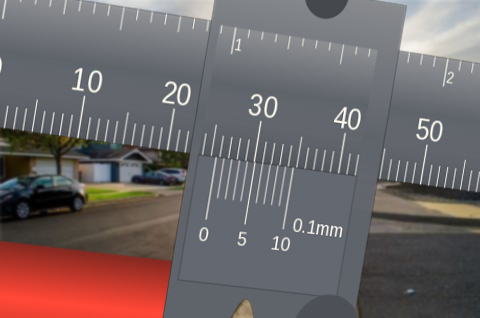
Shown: 25.6 mm
